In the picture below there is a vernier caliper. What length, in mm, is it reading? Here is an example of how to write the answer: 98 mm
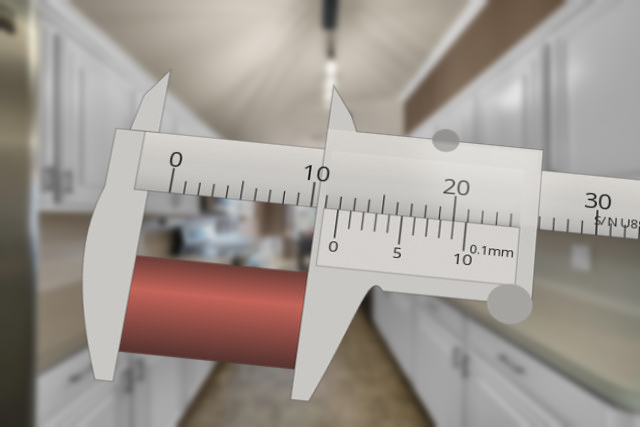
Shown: 11.9 mm
